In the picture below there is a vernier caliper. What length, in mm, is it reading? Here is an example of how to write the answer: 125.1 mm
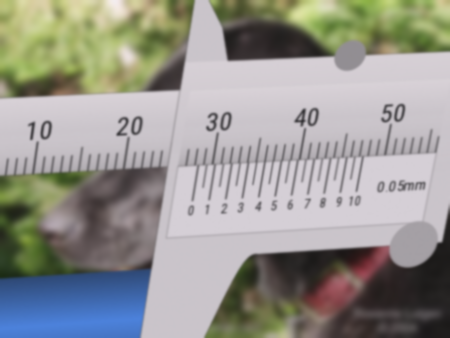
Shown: 28.4 mm
